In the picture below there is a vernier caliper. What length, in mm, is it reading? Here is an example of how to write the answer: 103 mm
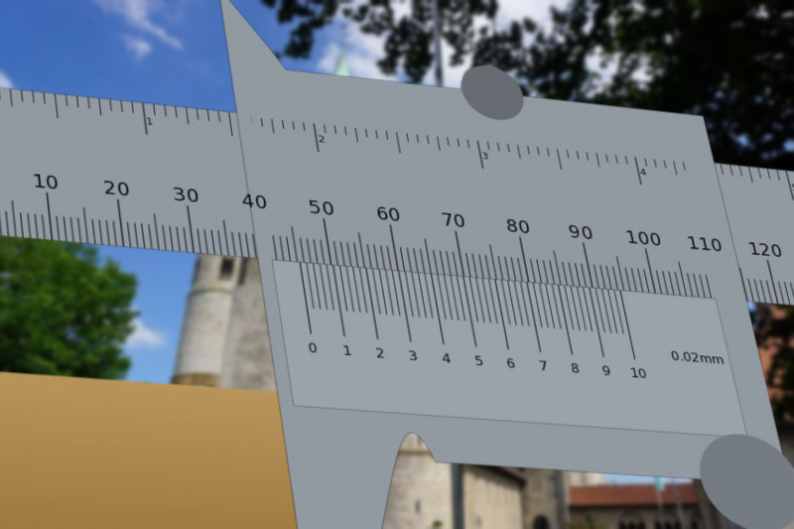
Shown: 45.4 mm
